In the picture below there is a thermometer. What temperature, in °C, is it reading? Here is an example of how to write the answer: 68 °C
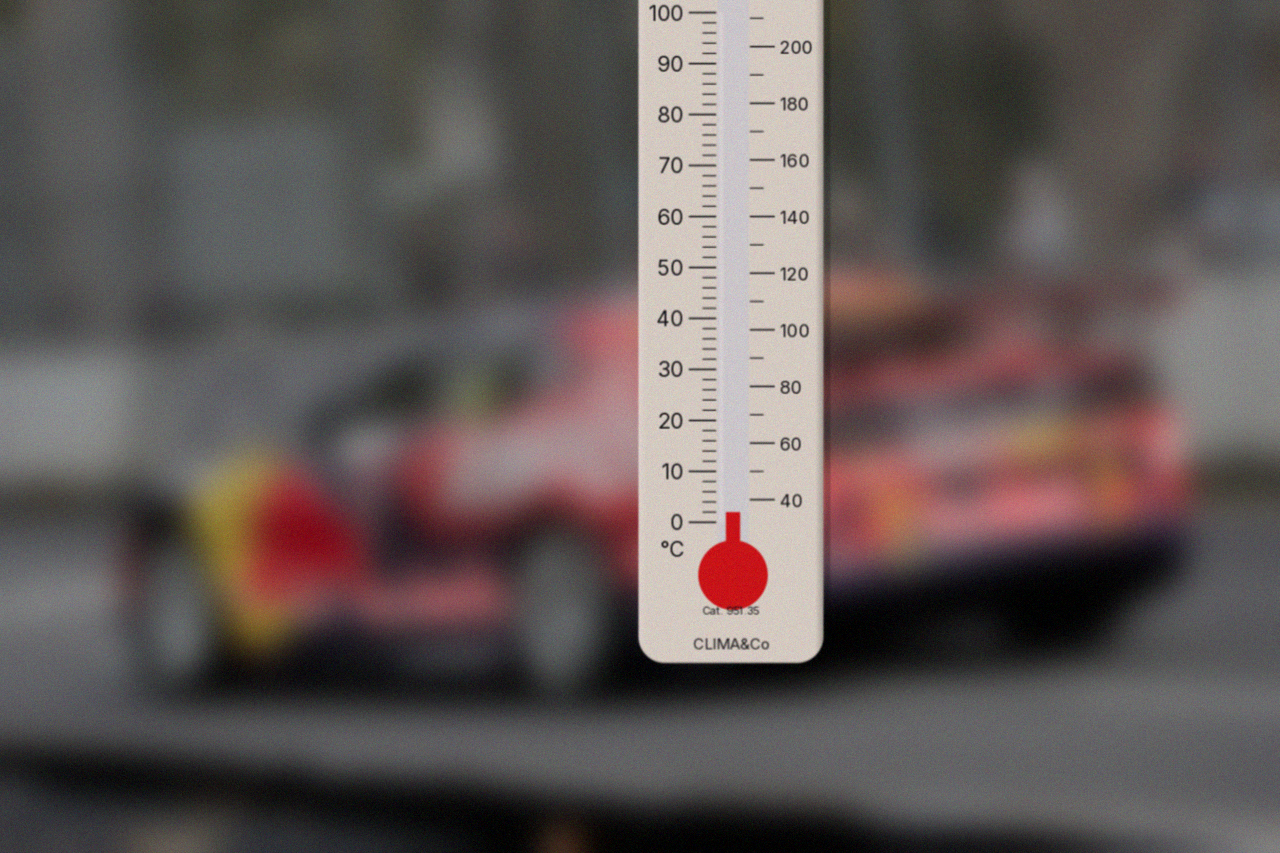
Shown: 2 °C
